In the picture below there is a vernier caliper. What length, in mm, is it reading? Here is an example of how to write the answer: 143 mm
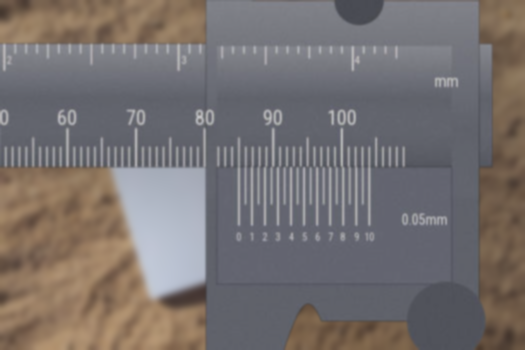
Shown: 85.0 mm
